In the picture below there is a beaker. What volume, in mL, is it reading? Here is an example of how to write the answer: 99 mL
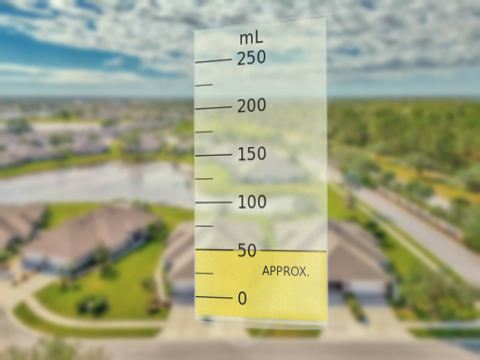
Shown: 50 mL
